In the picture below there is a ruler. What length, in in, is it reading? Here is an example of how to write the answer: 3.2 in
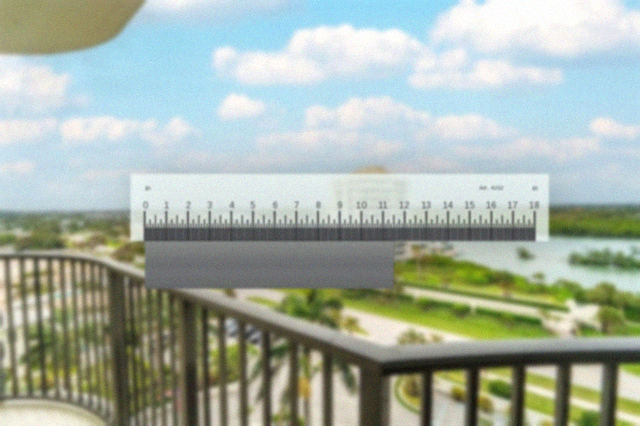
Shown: 11.5 in
